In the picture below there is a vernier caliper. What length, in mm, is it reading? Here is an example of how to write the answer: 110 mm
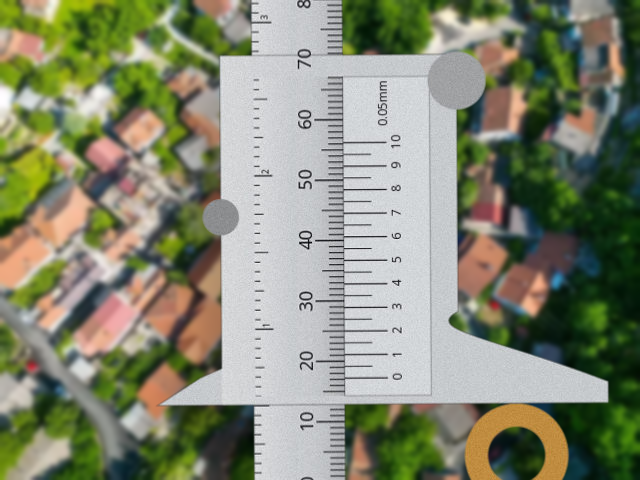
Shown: 17.2 mm
